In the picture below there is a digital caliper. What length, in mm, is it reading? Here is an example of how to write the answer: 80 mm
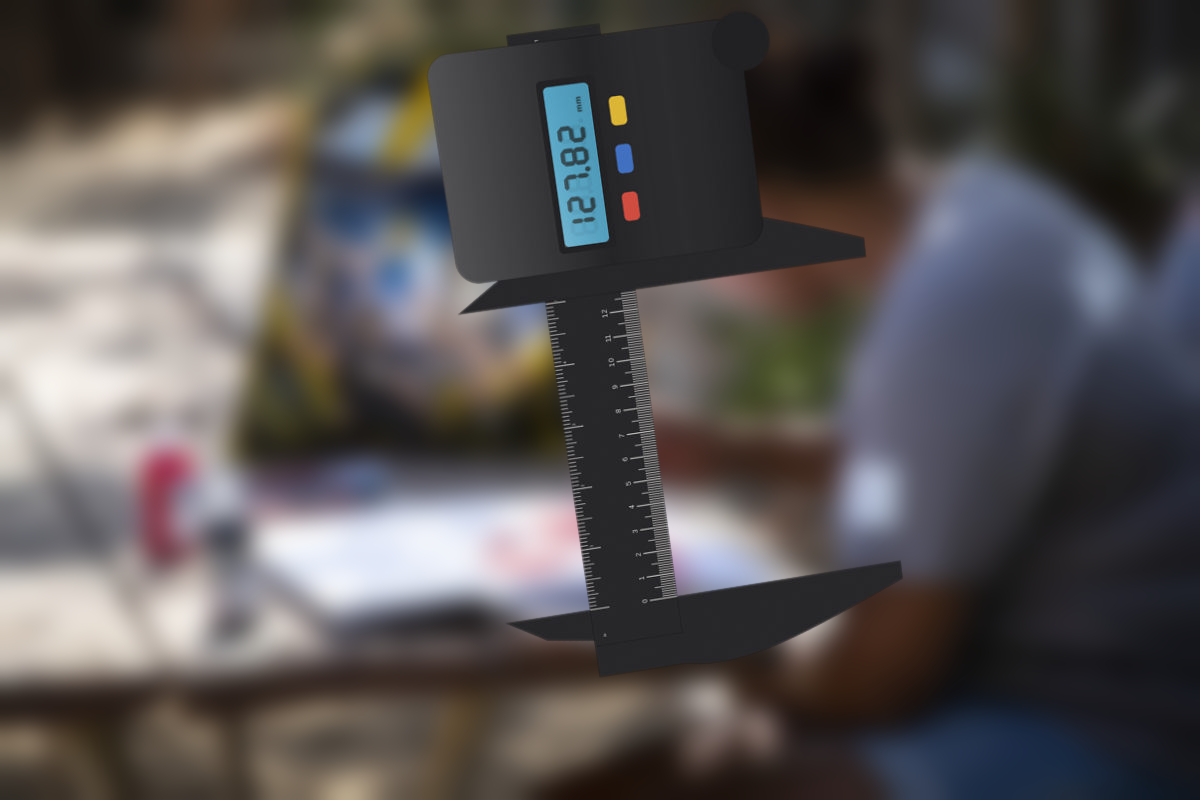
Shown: 127.82 mm
